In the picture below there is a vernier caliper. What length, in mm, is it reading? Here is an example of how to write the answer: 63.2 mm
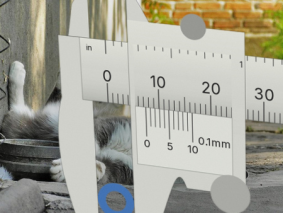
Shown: 7.4 mm
